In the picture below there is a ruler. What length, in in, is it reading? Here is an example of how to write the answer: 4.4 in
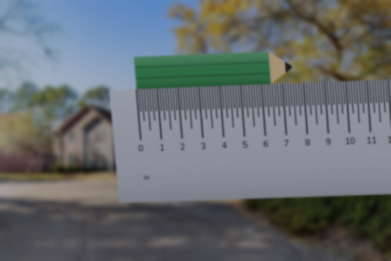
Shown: 7.5 in
